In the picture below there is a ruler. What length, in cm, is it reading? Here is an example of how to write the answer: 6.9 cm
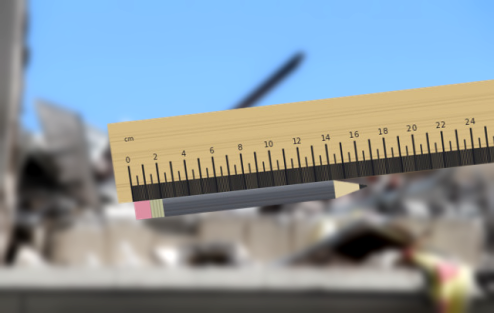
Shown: 16.5 cm
